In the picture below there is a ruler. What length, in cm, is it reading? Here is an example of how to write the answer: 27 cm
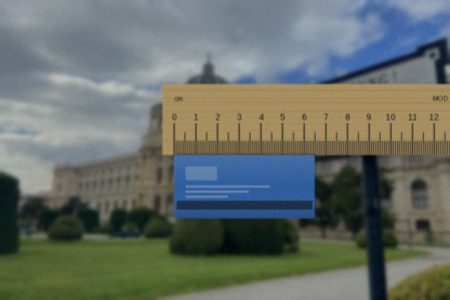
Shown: 6.5 cm
